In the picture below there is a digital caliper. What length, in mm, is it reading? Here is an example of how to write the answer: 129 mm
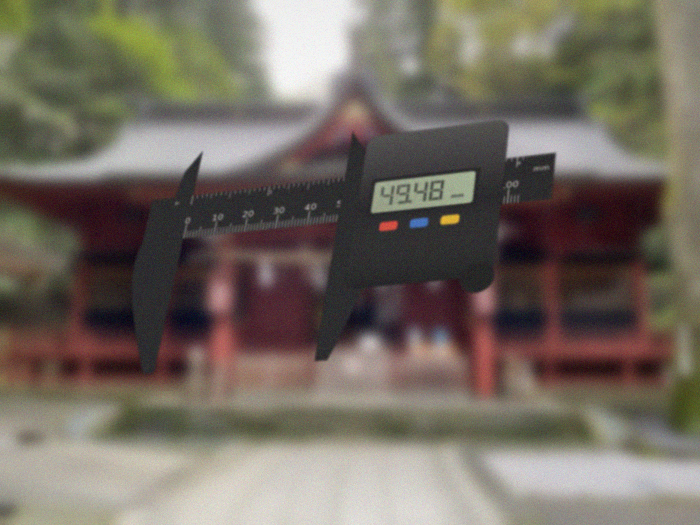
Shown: 49.48 mm
